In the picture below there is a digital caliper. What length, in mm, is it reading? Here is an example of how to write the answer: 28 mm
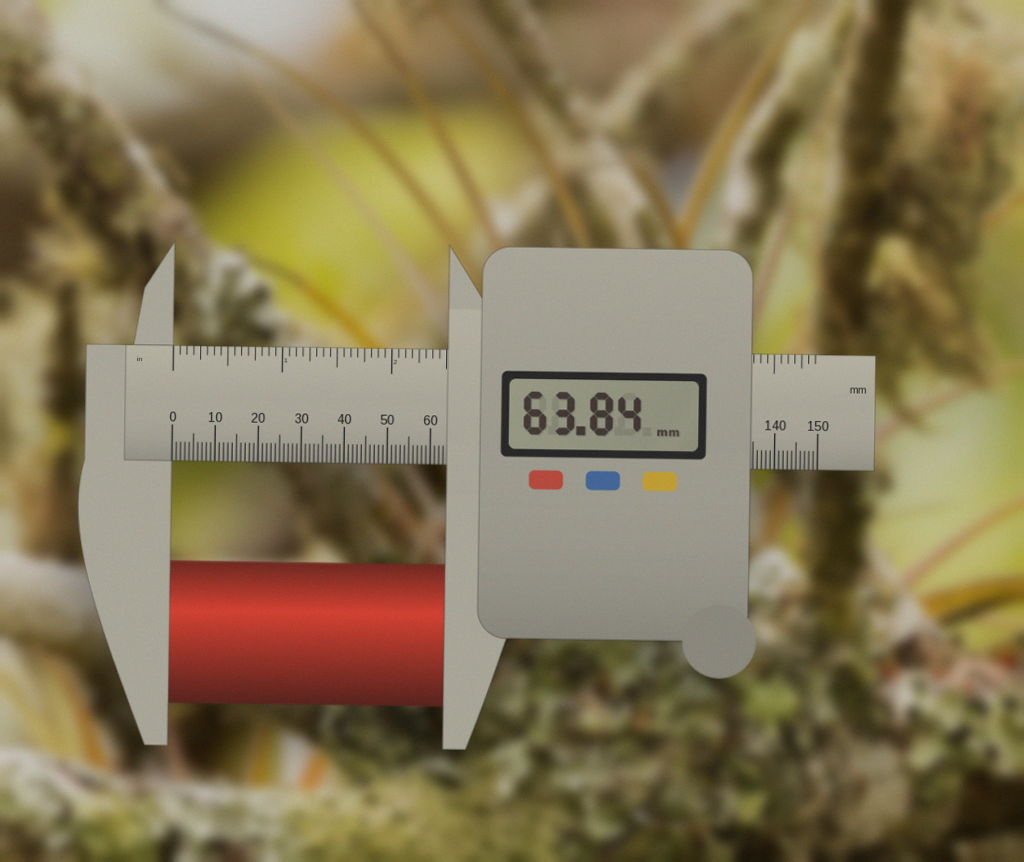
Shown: 63.84 mm
